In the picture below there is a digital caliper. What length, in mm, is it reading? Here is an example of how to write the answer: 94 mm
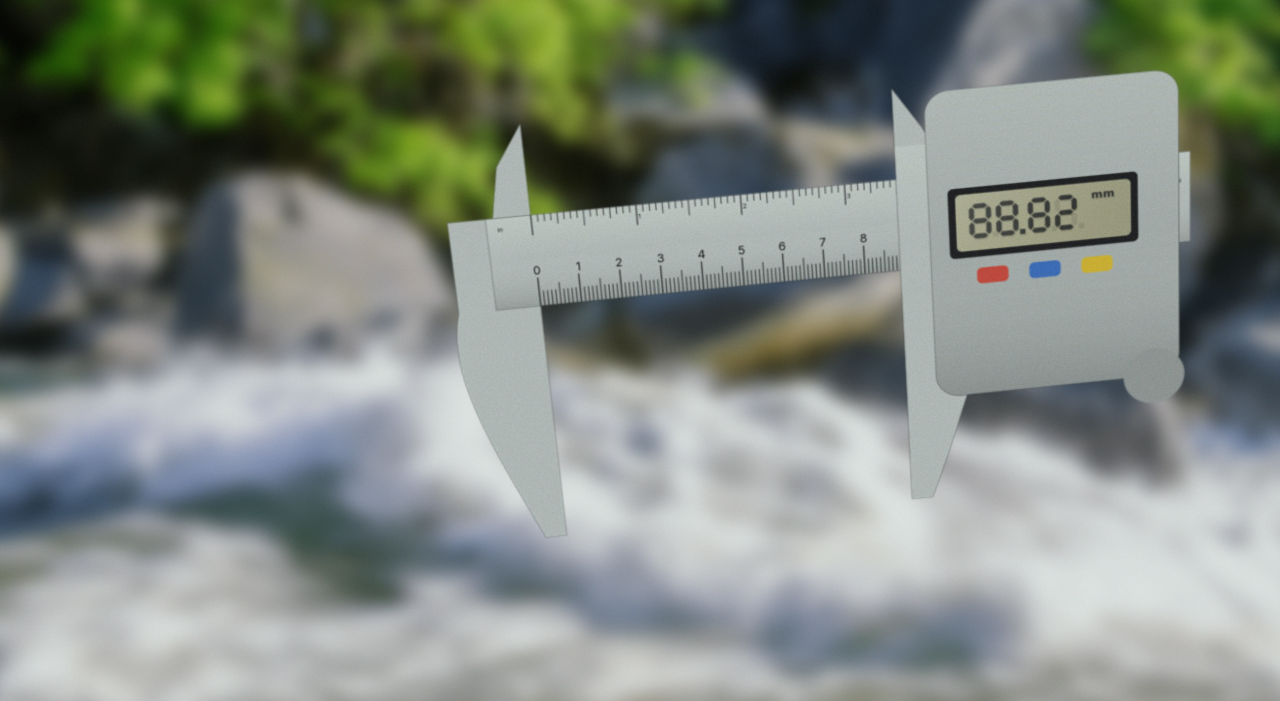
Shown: 88.82 mm
